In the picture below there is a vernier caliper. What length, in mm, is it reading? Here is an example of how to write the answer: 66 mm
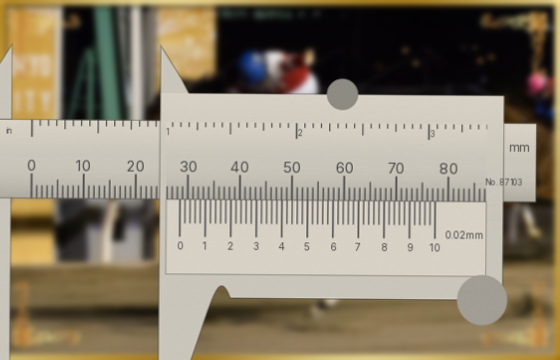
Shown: 28.5 mm
